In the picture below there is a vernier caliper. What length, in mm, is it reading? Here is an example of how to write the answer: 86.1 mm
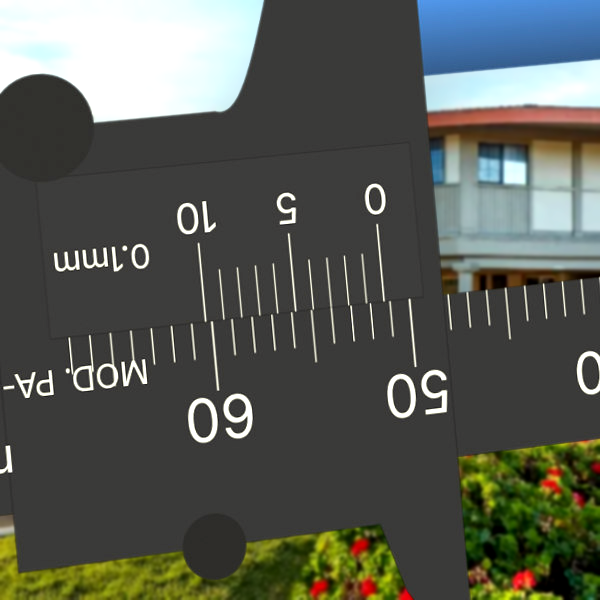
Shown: 51.3 mm
